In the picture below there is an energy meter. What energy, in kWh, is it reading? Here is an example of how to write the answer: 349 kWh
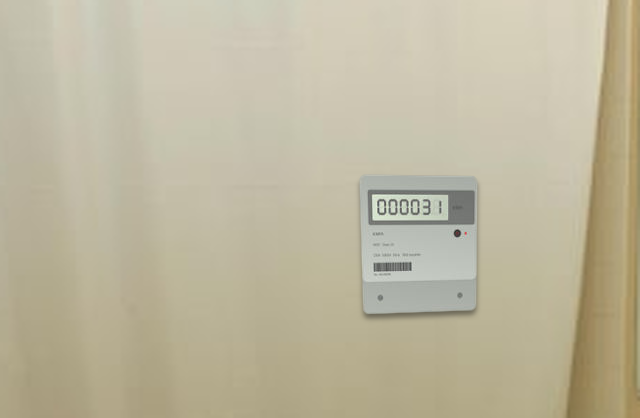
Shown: 31 kWh
